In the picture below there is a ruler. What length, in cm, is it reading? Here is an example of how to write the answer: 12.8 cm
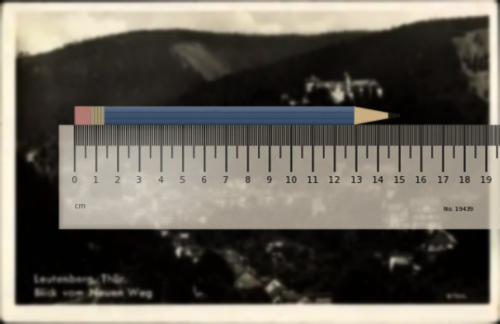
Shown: 15 cm
